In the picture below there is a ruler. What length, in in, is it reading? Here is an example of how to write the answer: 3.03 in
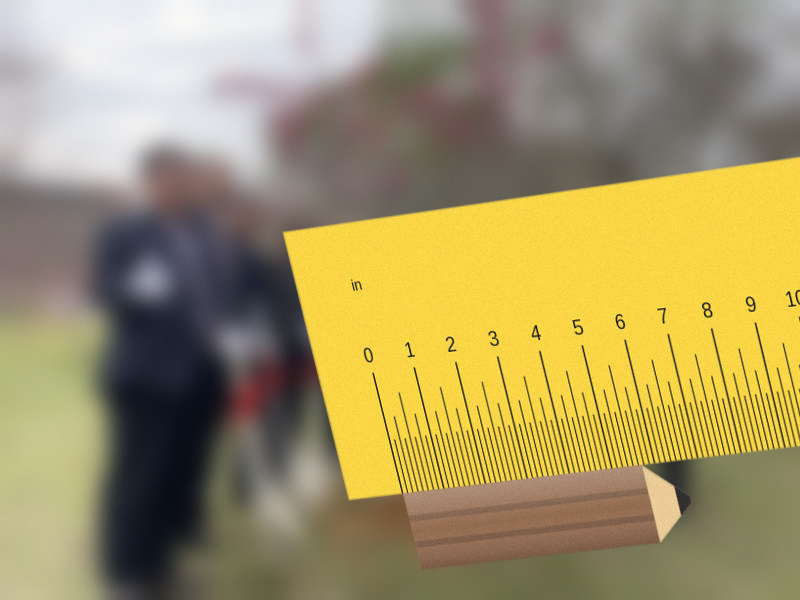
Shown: 6.625 in
